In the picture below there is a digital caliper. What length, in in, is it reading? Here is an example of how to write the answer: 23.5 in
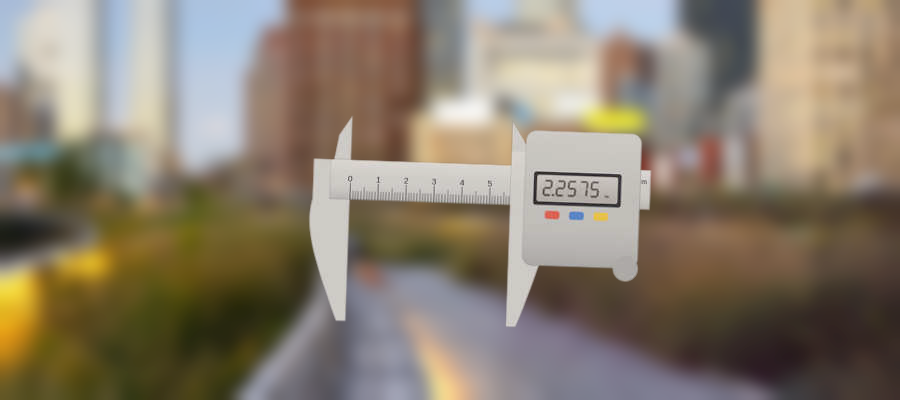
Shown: 2.2575 in
